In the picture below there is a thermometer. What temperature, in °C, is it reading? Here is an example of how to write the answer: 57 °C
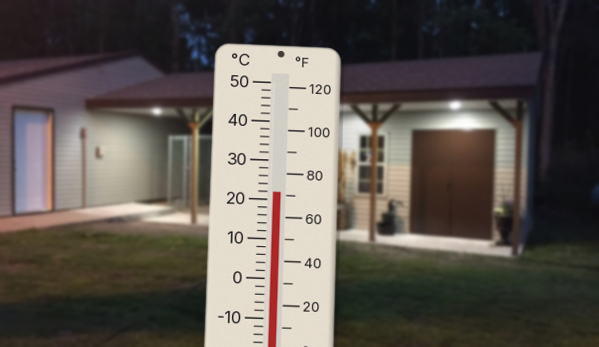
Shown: 22 °C
